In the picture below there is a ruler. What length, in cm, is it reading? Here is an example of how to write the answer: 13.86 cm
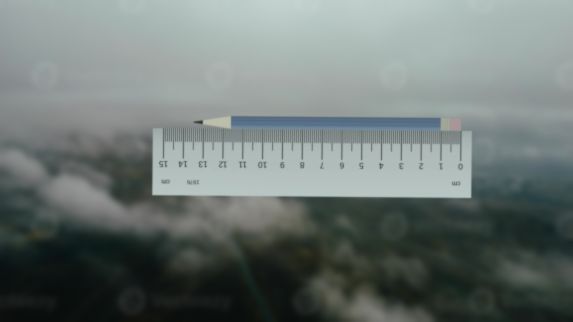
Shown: 13.5 cm
